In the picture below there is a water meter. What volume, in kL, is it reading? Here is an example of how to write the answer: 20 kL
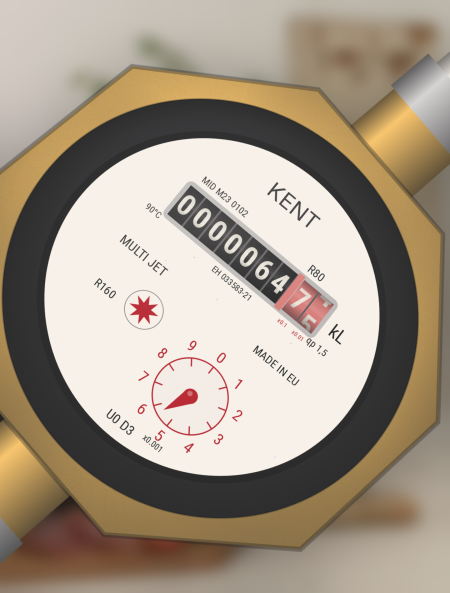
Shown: 64.745 kL
